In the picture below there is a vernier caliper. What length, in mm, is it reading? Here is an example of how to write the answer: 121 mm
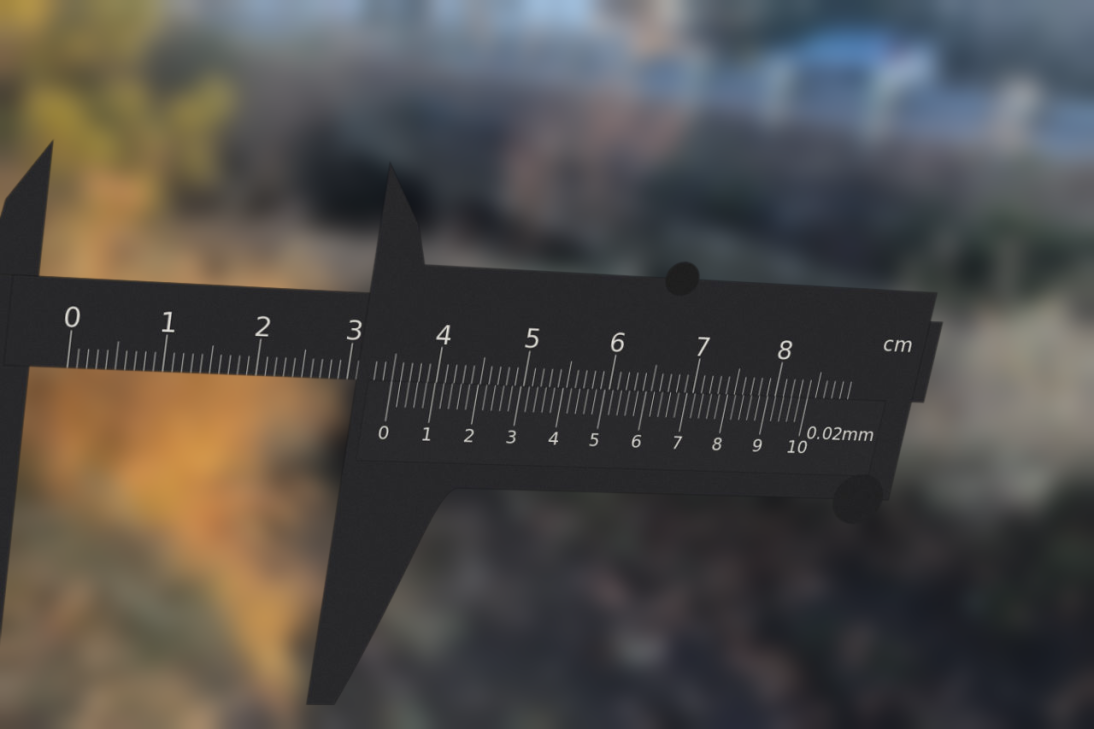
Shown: 35.0 mm
